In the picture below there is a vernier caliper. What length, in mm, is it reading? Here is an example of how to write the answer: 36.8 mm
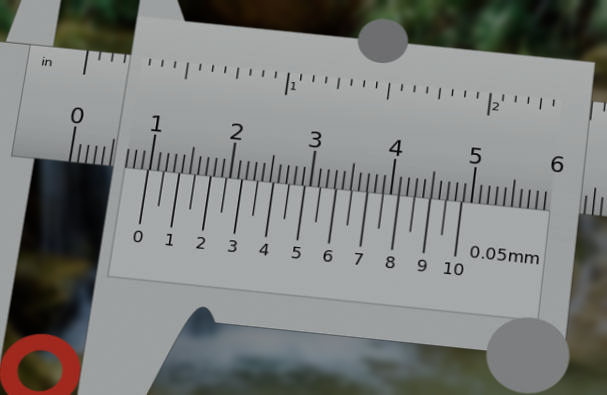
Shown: 9.8 mm
